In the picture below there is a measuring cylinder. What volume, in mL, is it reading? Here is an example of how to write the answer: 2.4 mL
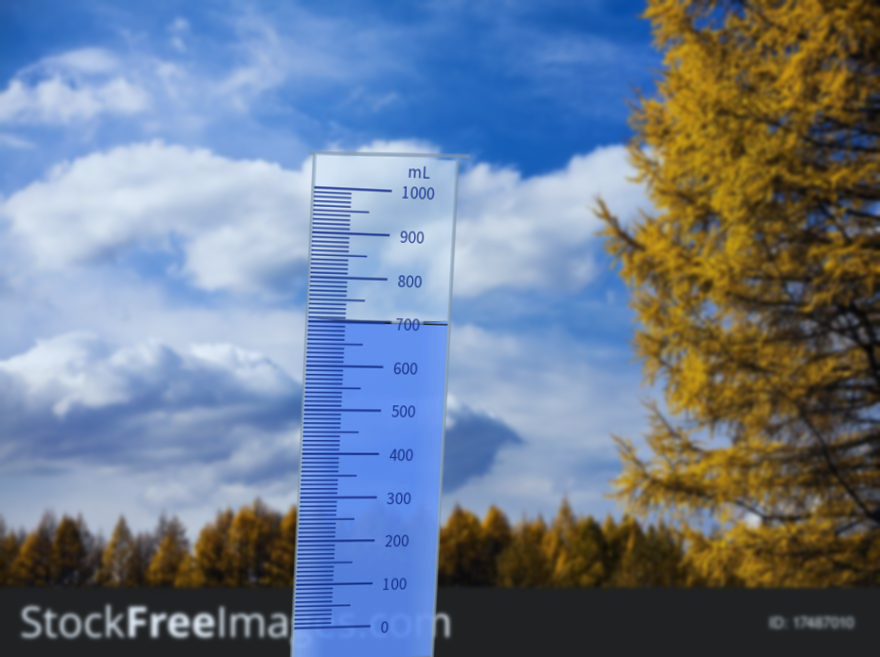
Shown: 700 mL
